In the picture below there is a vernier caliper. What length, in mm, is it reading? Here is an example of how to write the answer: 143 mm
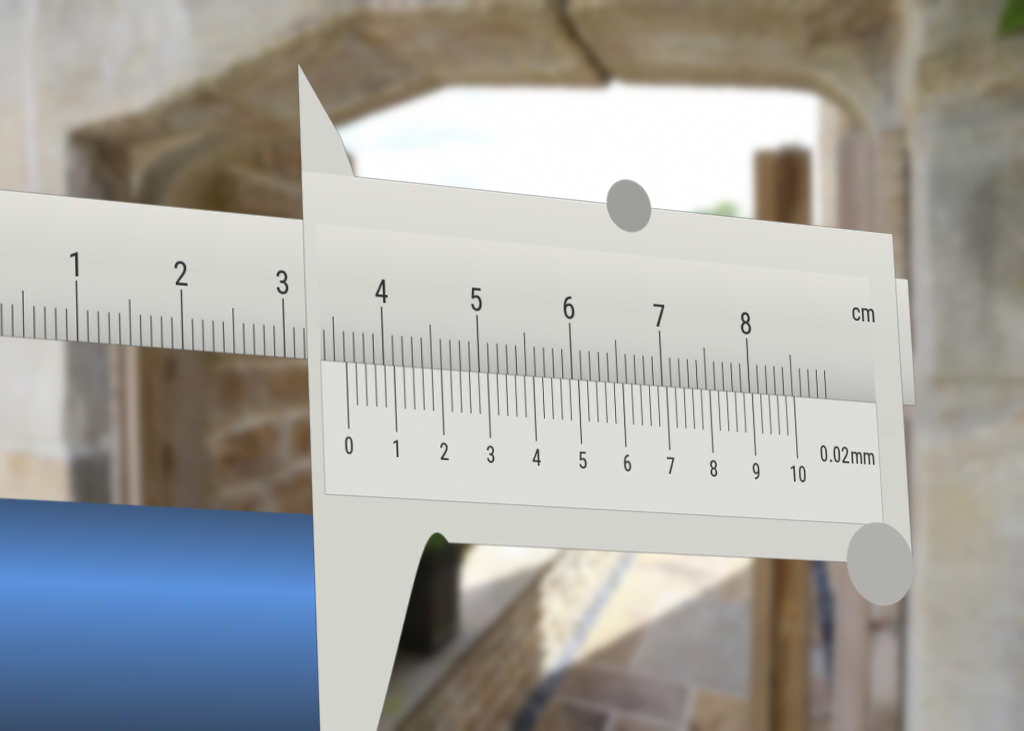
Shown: 36.2 mm
